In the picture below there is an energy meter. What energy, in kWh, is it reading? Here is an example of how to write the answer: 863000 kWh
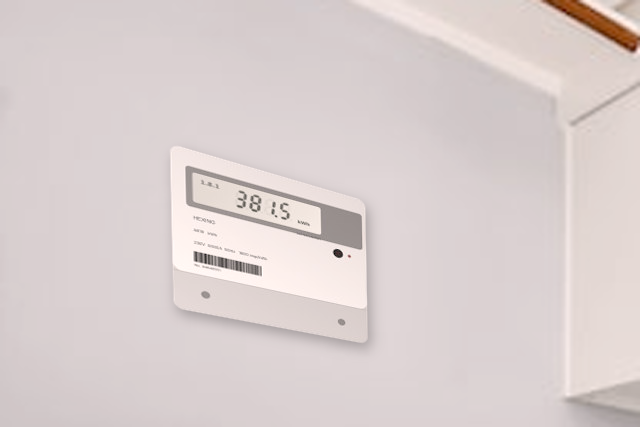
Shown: 381.5 kWh
